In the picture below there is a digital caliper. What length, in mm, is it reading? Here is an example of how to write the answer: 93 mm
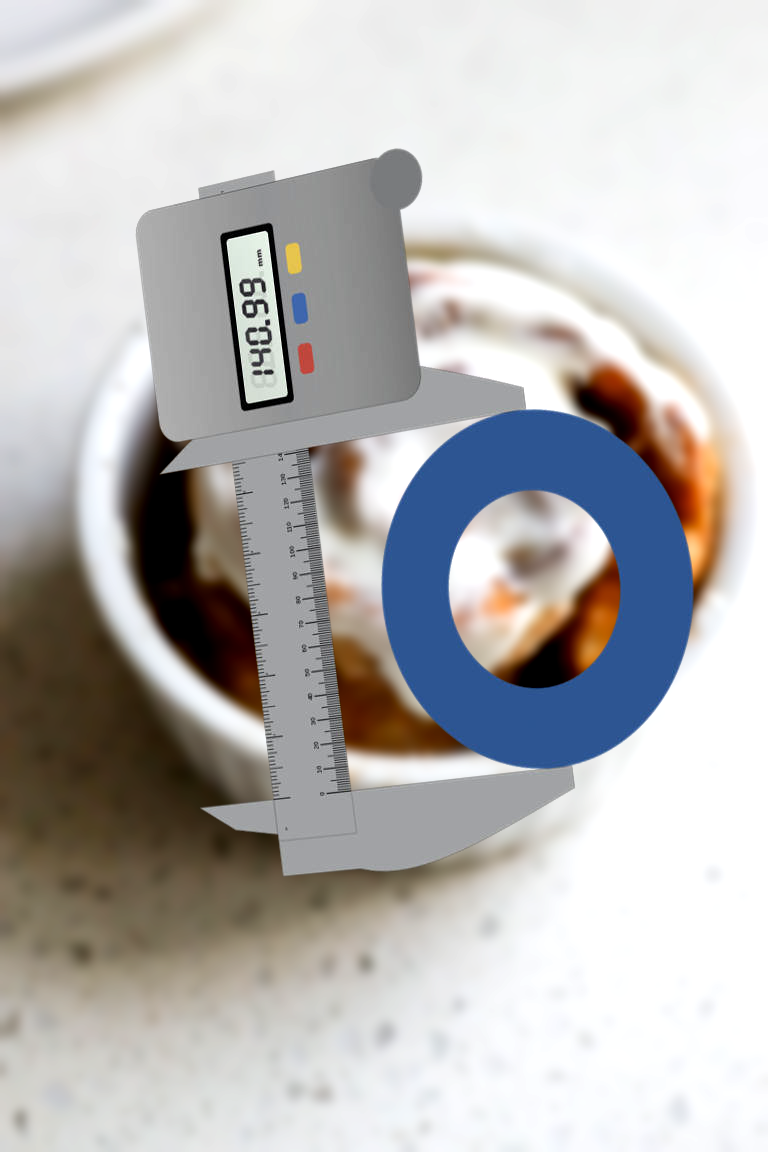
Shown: 140.99 mm
